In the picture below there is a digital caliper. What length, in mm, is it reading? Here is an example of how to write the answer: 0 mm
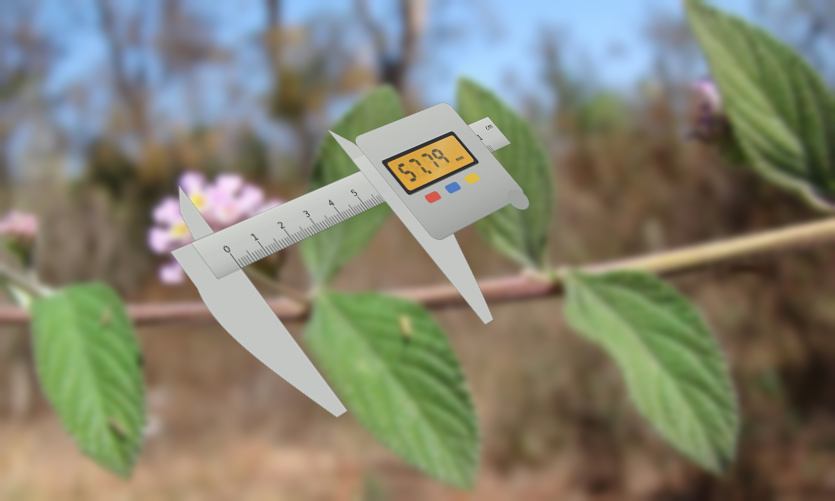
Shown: 57.79 mm
